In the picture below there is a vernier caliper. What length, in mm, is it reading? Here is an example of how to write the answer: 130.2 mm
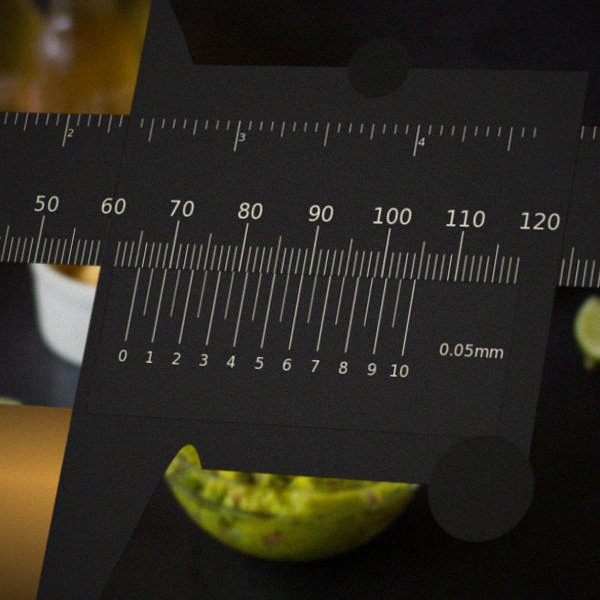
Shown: 65.6 mm
